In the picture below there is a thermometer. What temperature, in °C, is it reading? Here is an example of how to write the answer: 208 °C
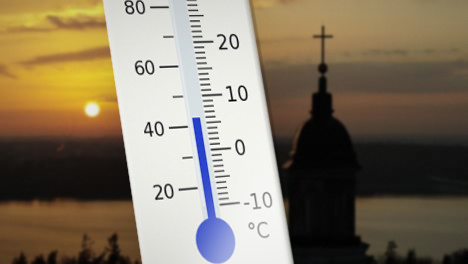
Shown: 6 °C
